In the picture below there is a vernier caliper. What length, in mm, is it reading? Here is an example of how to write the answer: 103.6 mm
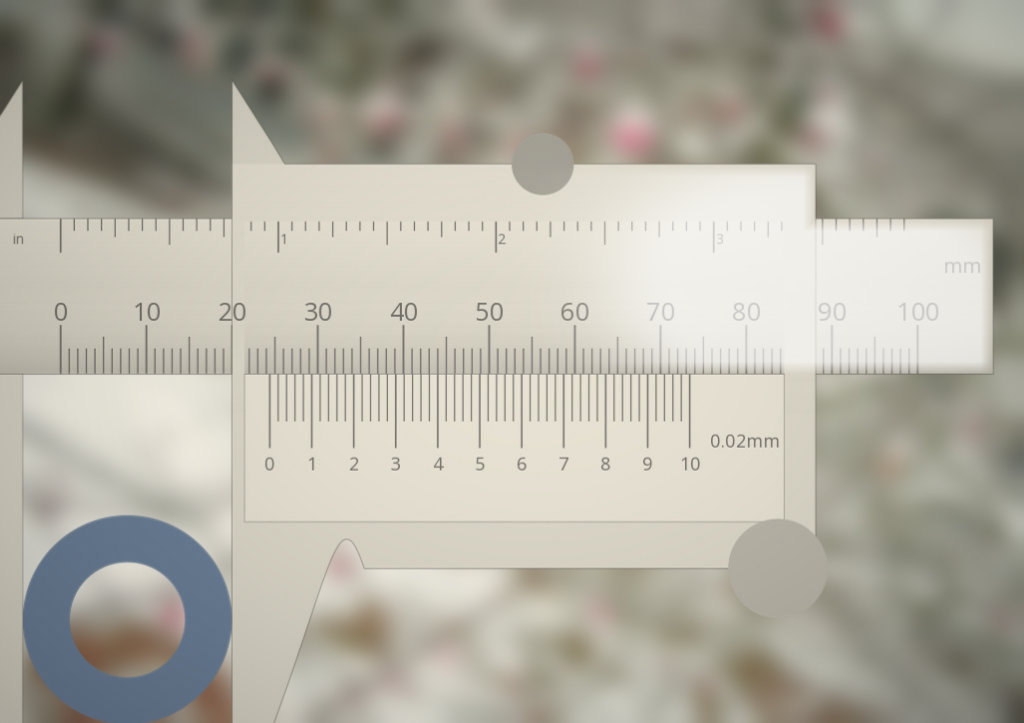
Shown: 24.4 mm
